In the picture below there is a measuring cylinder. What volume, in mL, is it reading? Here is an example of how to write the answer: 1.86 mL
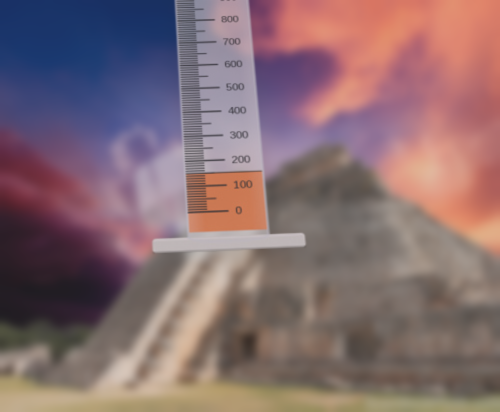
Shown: 150 mL
